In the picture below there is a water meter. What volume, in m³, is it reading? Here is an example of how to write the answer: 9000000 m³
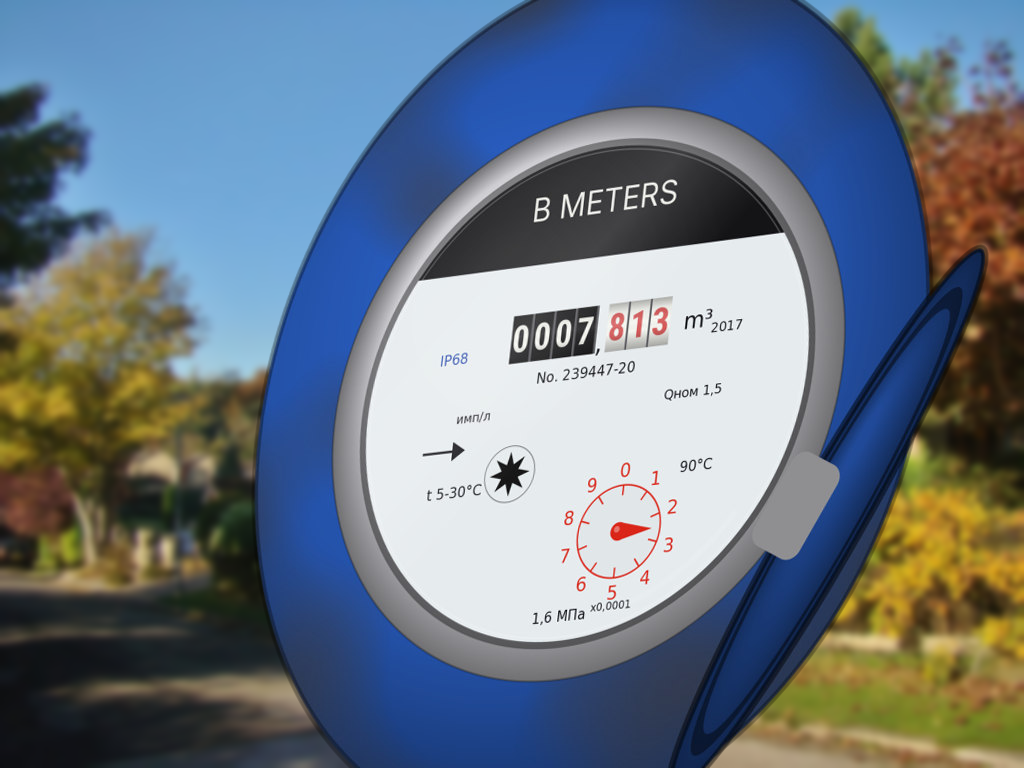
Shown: 7.8132 m³
